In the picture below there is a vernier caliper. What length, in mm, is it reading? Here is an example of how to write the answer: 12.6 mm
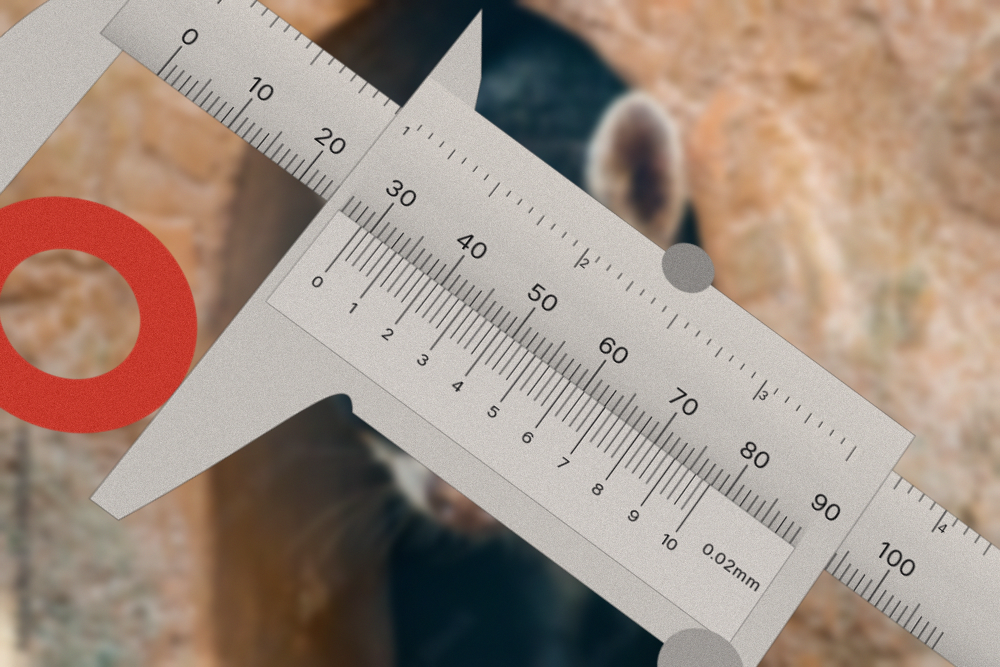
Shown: 28.8 mm
